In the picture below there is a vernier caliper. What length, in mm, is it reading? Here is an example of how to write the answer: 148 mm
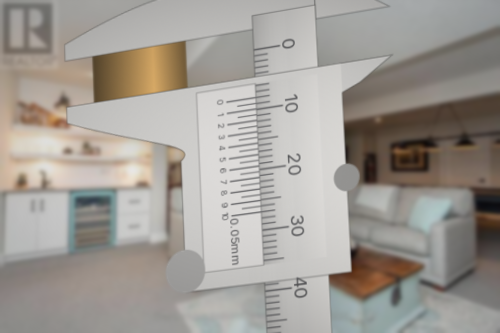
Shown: 8.0 mm
